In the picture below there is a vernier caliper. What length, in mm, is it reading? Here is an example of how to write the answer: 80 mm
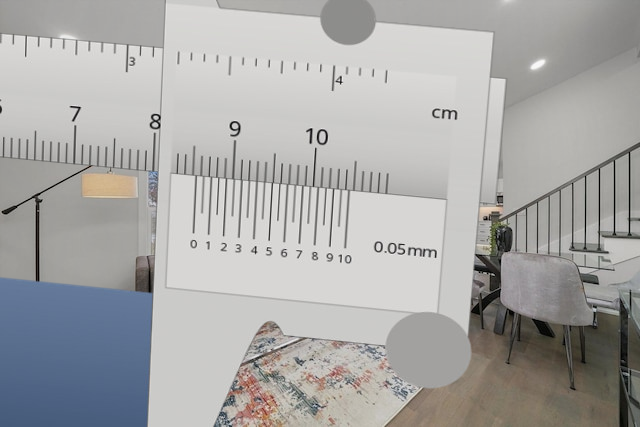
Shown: 85.4 mm
